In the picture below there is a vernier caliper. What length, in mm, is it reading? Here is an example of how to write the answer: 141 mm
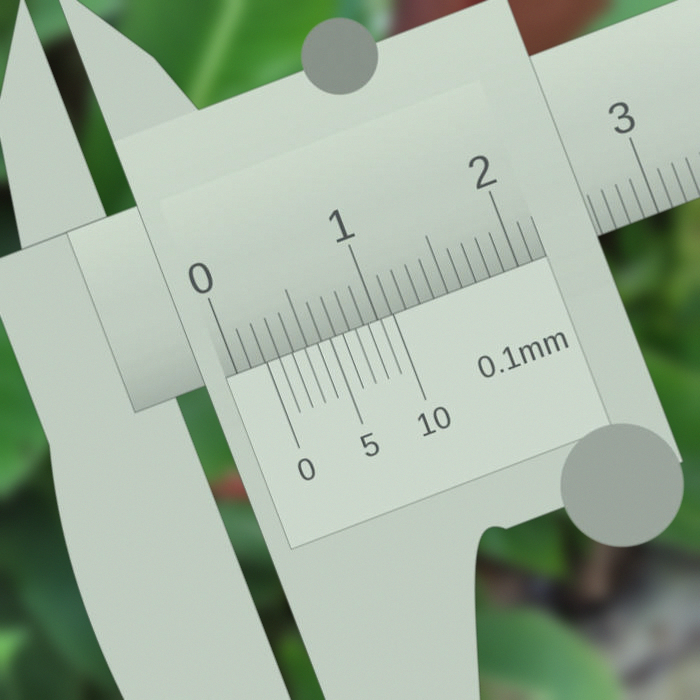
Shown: 2.1 mm
